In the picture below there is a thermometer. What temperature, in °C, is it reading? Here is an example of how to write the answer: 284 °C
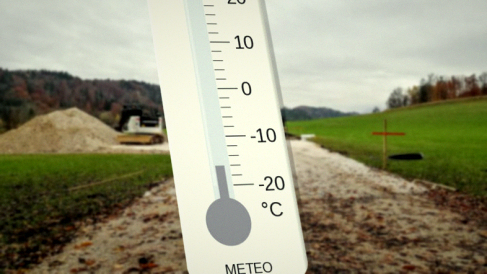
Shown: -16 °C
